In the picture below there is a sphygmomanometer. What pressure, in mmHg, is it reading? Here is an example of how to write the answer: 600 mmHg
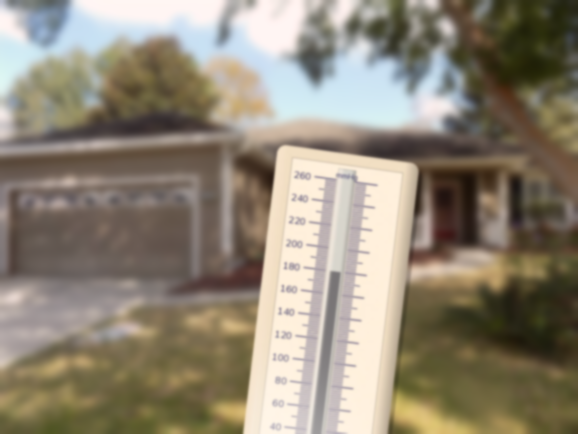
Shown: 180 mmHg
